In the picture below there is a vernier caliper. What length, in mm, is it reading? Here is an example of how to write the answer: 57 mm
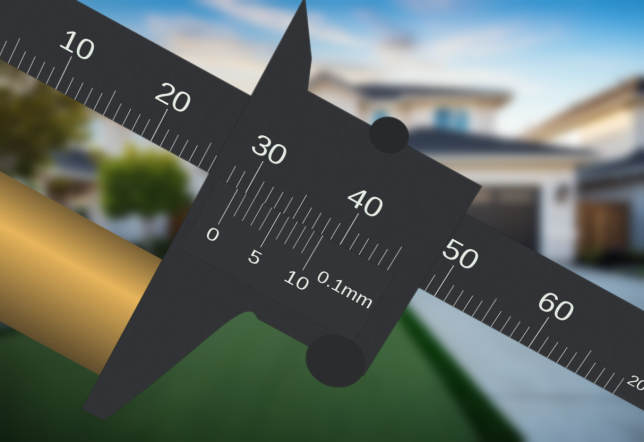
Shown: 29.2 mm
